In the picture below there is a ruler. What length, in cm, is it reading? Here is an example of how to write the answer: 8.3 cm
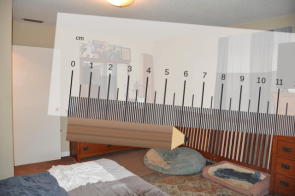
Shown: 6.5 cm
